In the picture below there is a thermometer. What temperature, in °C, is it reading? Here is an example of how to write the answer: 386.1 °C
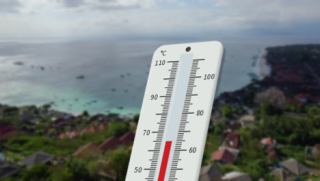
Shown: 65 °C
